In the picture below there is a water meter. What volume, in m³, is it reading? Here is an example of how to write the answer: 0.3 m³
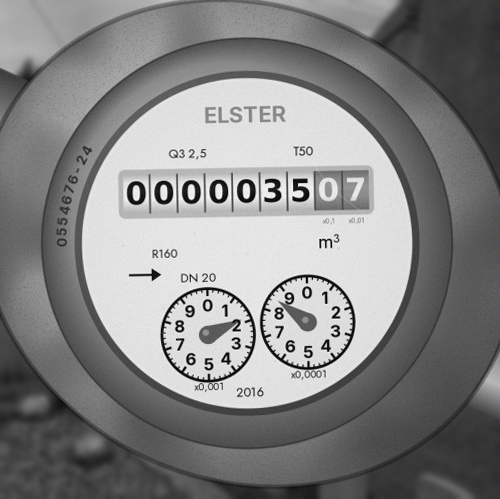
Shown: 35.0718 m³
